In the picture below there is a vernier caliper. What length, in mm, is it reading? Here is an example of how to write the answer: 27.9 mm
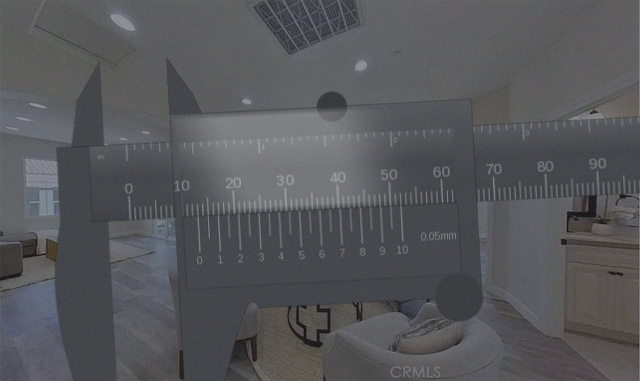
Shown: 13.0 mm
